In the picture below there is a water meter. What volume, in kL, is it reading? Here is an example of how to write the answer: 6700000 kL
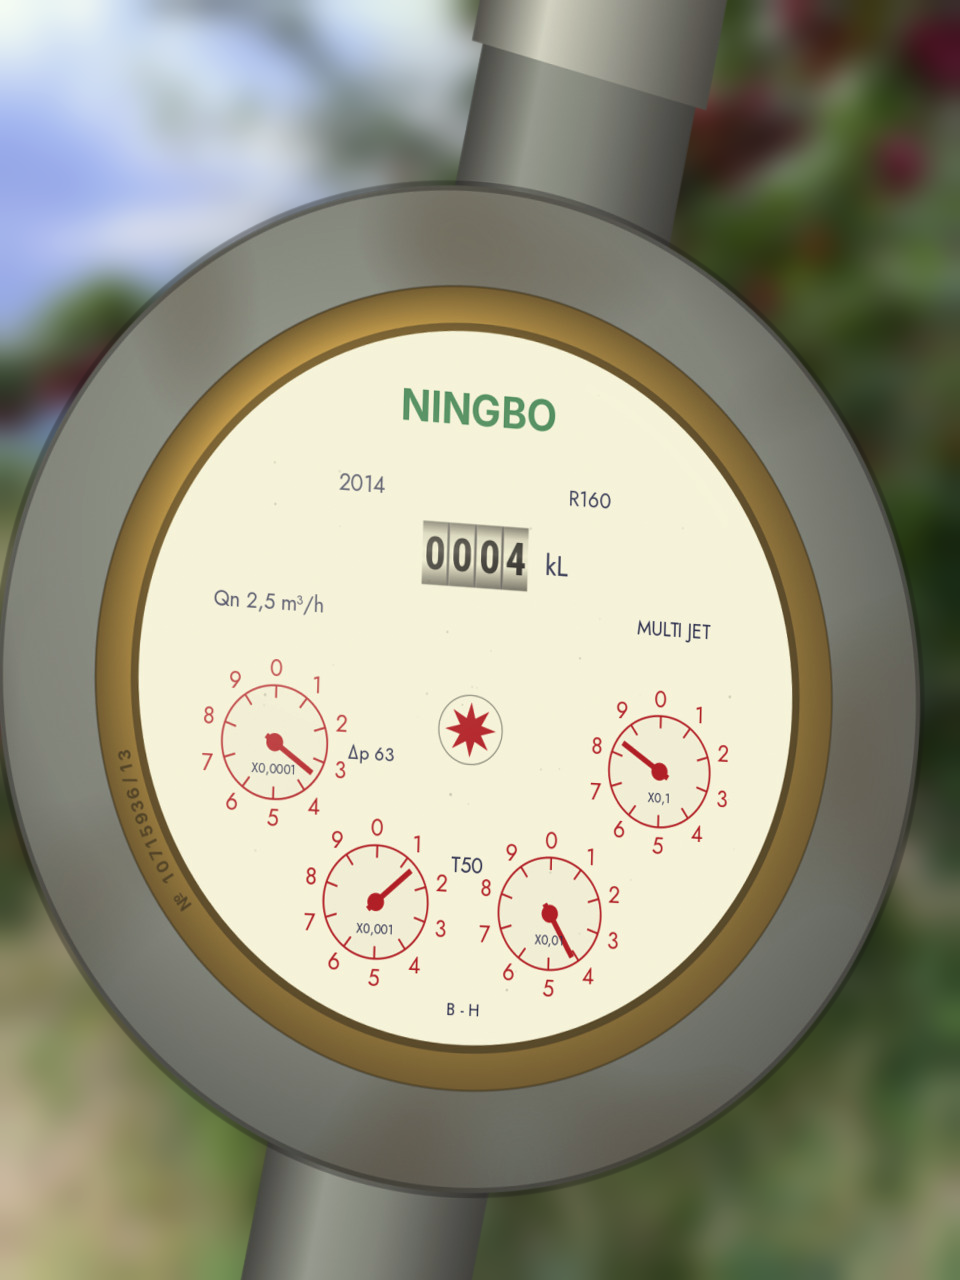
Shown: 4.8413 kL
